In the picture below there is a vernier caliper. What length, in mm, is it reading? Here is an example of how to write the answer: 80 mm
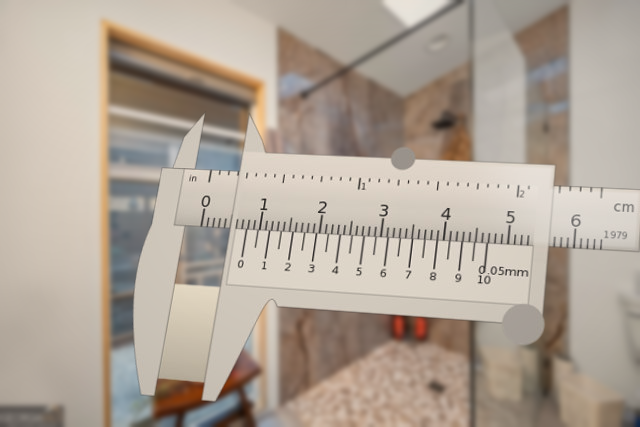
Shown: 7.8 mm
